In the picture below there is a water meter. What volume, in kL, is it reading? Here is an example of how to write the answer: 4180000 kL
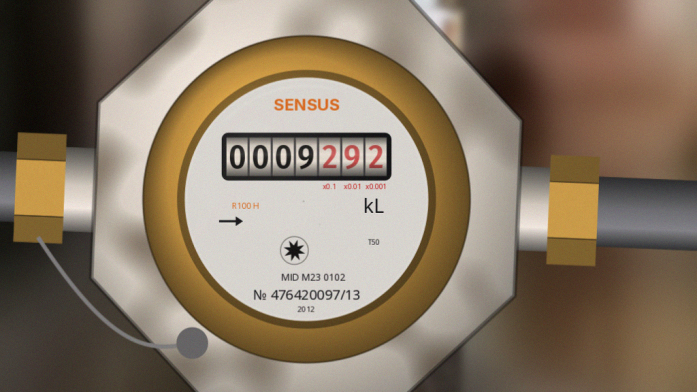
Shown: 9.292 kL
